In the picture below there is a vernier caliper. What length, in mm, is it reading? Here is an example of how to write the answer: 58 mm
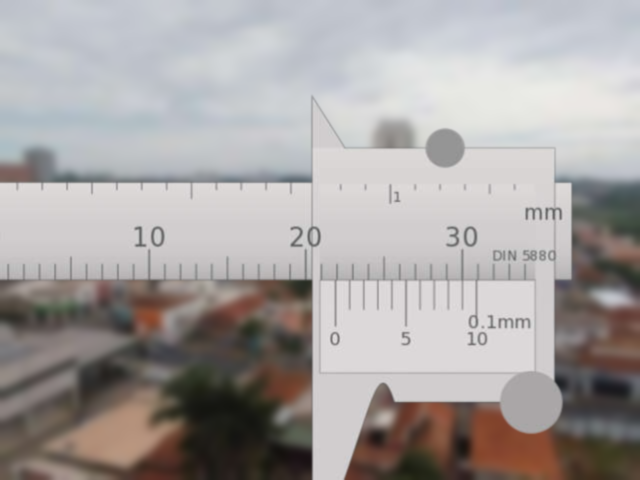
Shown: 21.9 mm
